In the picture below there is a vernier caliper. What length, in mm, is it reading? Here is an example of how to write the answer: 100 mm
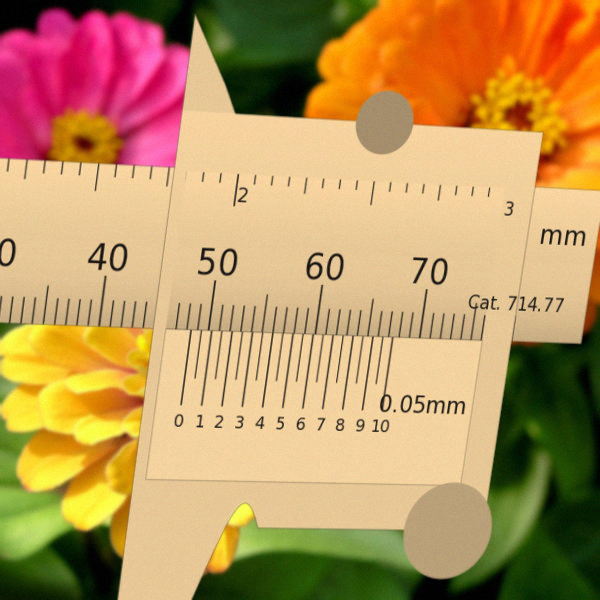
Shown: 48.4 mm
